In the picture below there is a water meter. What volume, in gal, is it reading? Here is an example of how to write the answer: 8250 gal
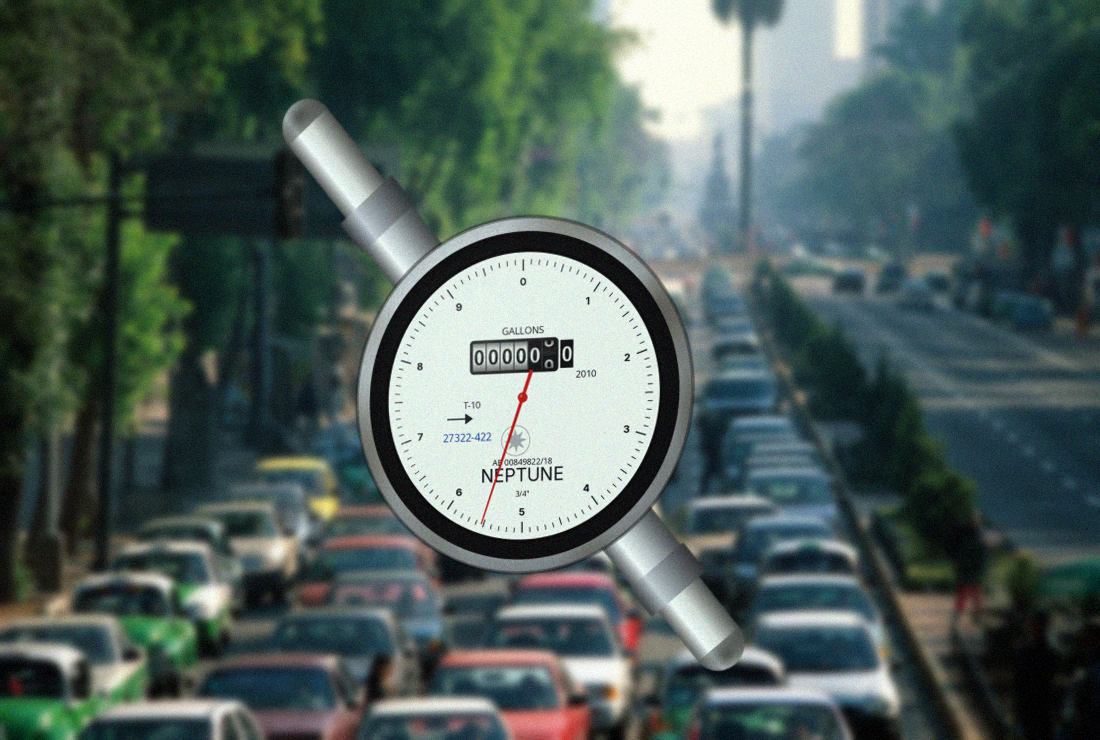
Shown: 85.5 gal
